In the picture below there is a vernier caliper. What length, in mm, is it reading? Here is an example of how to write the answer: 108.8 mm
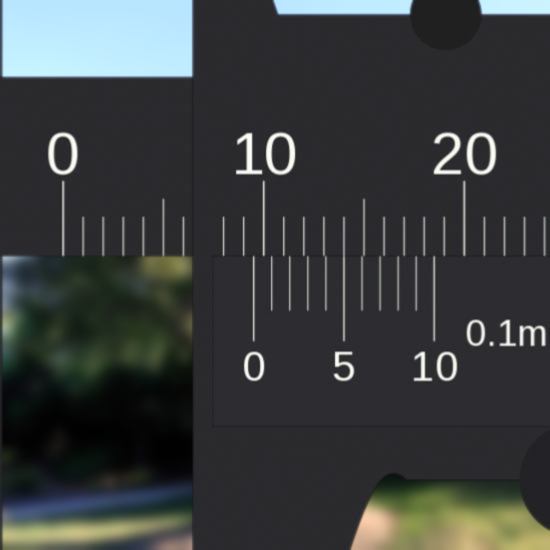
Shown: 9.5 mm
